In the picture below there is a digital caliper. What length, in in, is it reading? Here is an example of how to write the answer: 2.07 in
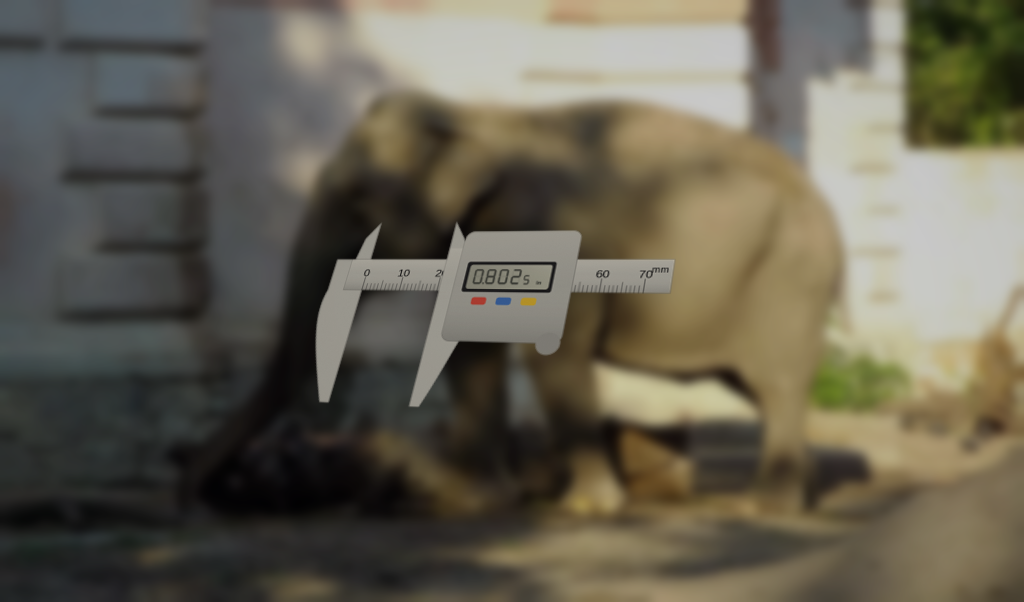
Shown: 0.8025 in
